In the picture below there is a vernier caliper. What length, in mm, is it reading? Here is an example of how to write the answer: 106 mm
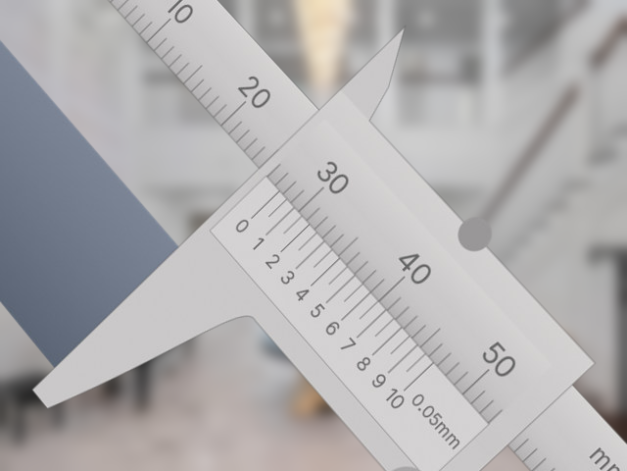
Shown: 27.6 mm
